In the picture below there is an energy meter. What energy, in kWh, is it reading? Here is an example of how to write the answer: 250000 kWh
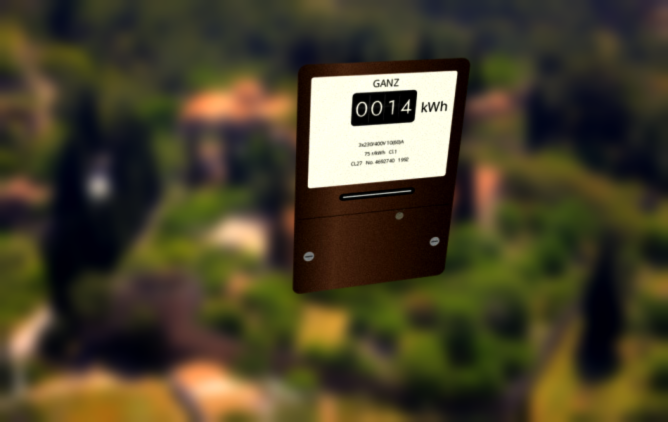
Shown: 14 kWh
